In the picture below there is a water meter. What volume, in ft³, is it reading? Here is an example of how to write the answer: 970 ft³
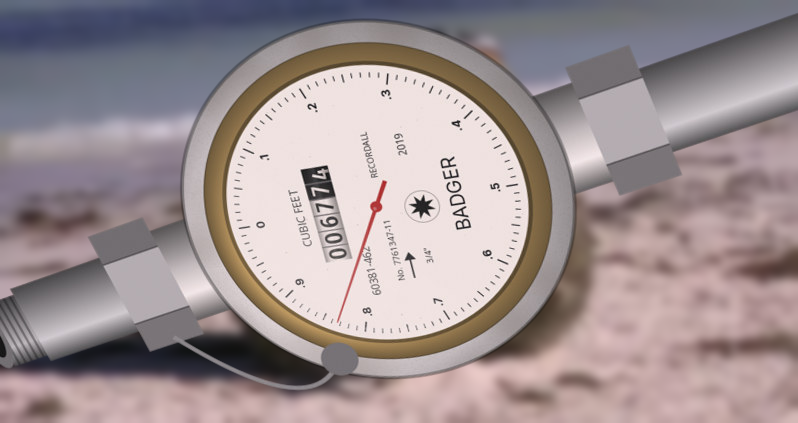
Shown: 6773.83 ft³
